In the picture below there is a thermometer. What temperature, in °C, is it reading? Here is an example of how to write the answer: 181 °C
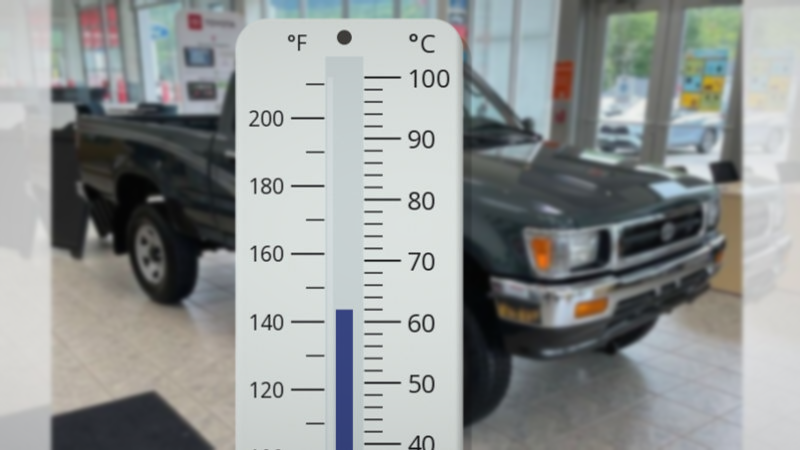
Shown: 62 °C
